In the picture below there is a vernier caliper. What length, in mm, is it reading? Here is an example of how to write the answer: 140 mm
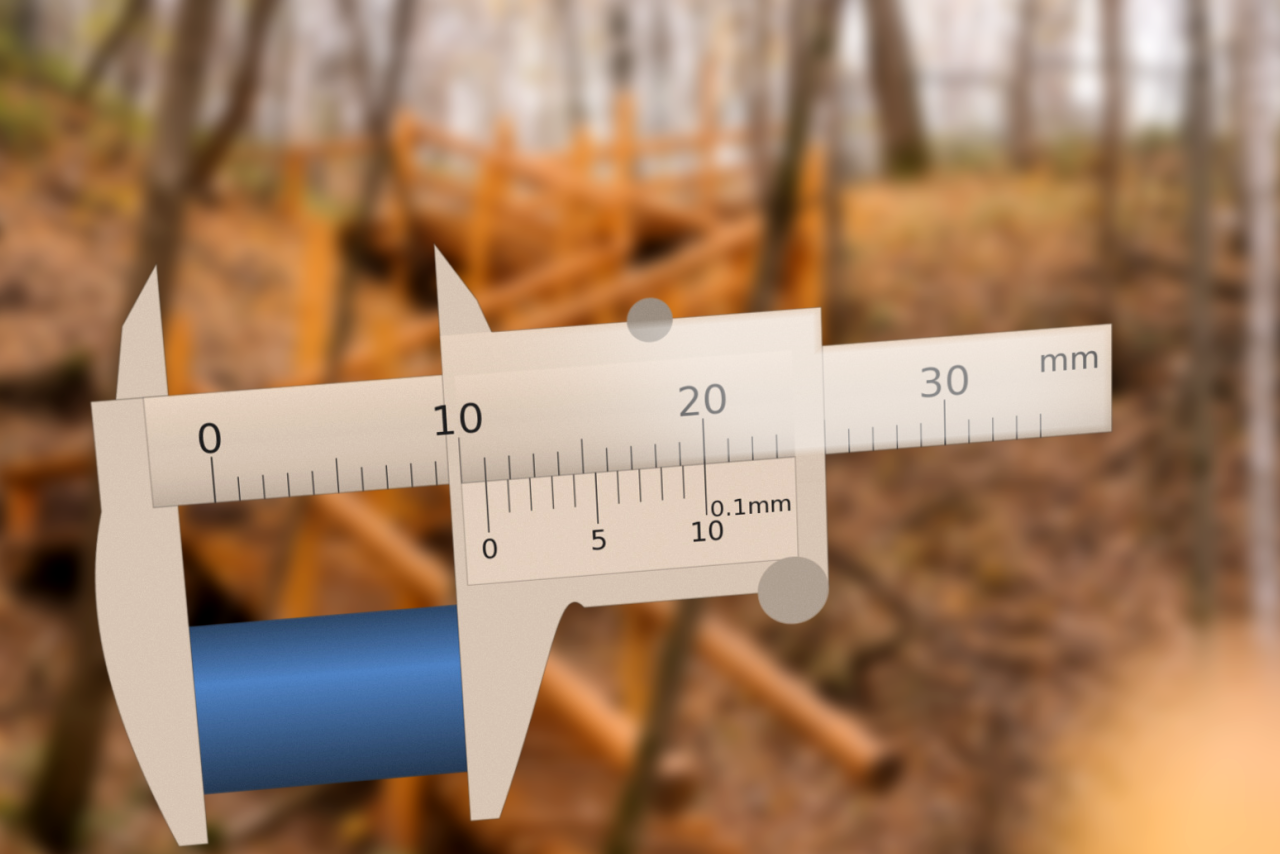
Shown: 11.0 mm
